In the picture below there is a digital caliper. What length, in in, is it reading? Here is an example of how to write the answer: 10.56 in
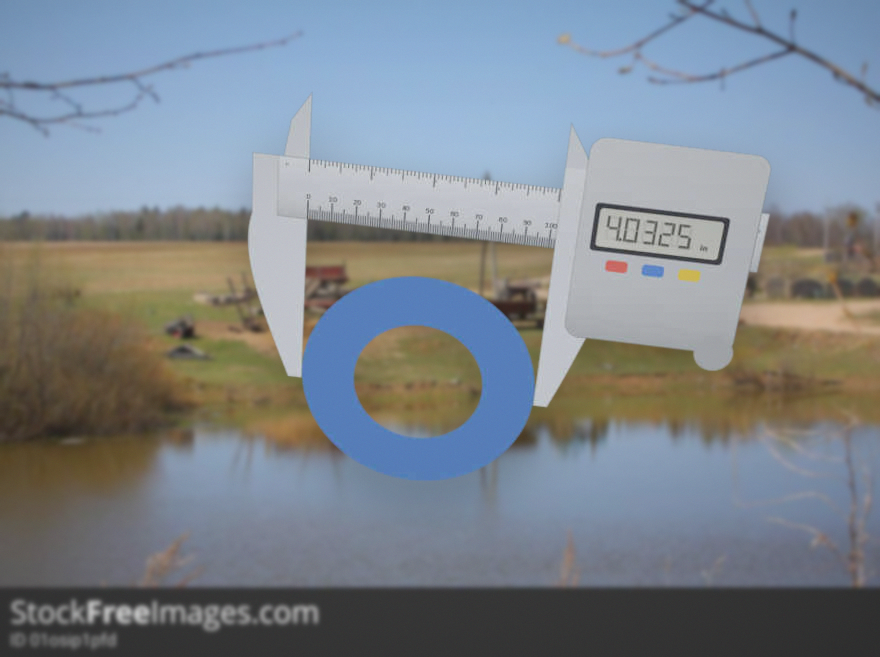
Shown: 4.0325 in
